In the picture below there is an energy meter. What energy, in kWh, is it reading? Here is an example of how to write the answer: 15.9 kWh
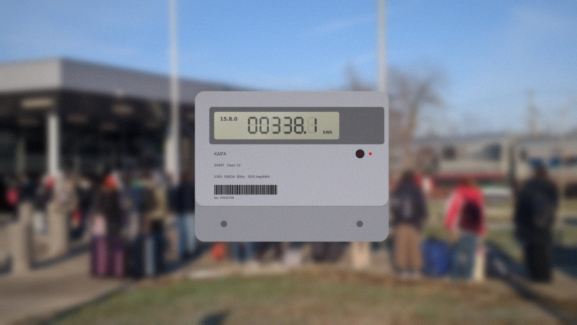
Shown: 338.1 kWh
